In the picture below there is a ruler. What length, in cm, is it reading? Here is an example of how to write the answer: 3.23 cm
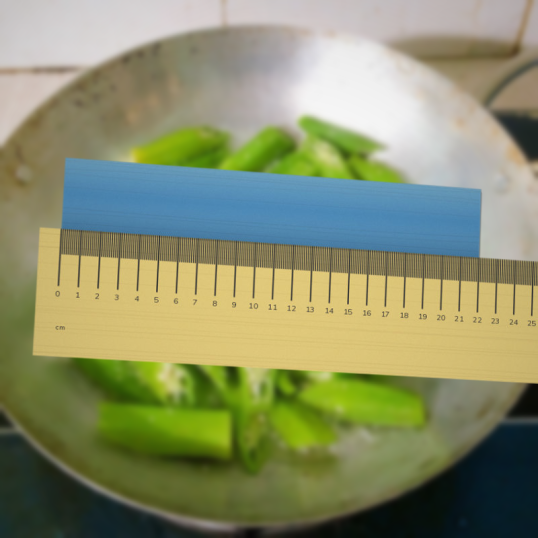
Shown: 22 cm
